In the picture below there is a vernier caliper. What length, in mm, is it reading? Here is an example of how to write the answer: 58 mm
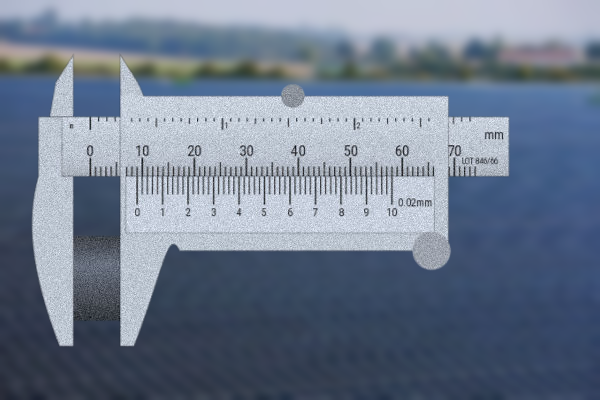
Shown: 9.0 mm
